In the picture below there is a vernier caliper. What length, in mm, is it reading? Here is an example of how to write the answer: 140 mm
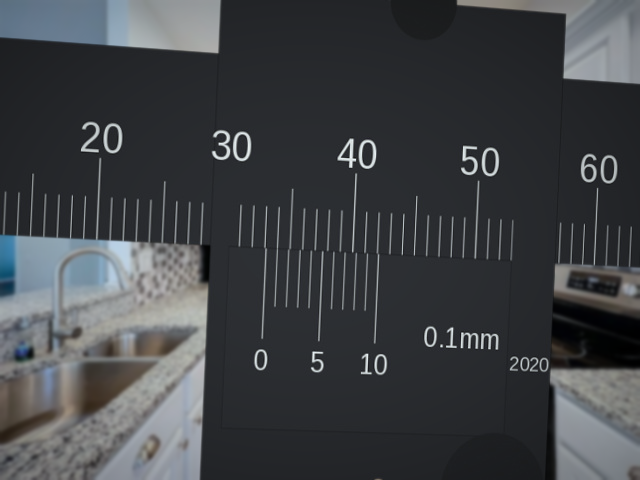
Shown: 33.1 mm
